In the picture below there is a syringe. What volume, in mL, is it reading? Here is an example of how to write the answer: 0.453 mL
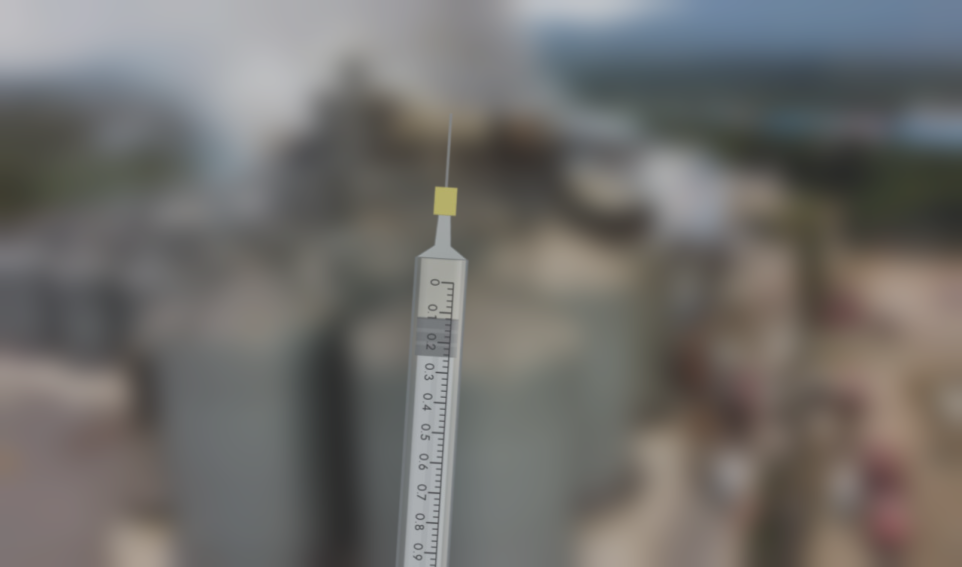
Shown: 0.12 mL
